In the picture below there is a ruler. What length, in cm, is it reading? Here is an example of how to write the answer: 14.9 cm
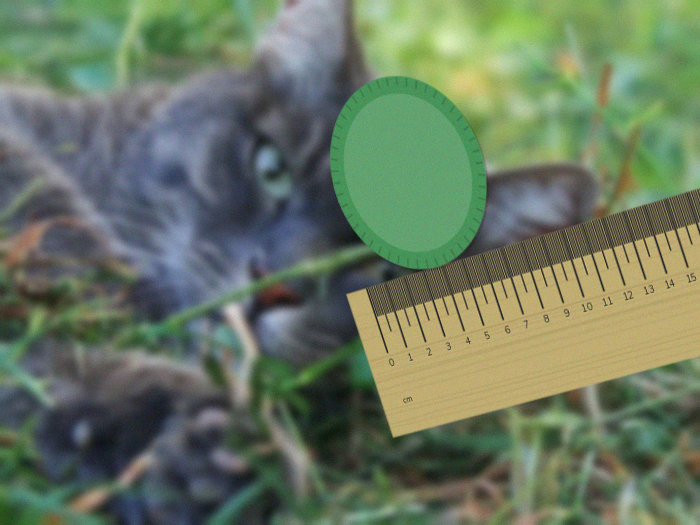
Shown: 7.5 cm
